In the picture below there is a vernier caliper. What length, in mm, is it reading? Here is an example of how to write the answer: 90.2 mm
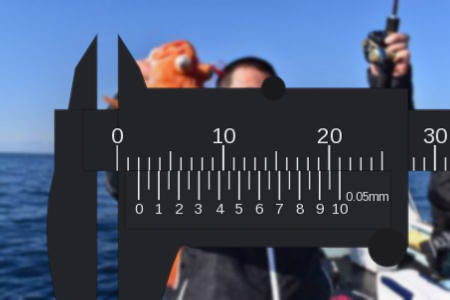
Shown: 2.0 mm
